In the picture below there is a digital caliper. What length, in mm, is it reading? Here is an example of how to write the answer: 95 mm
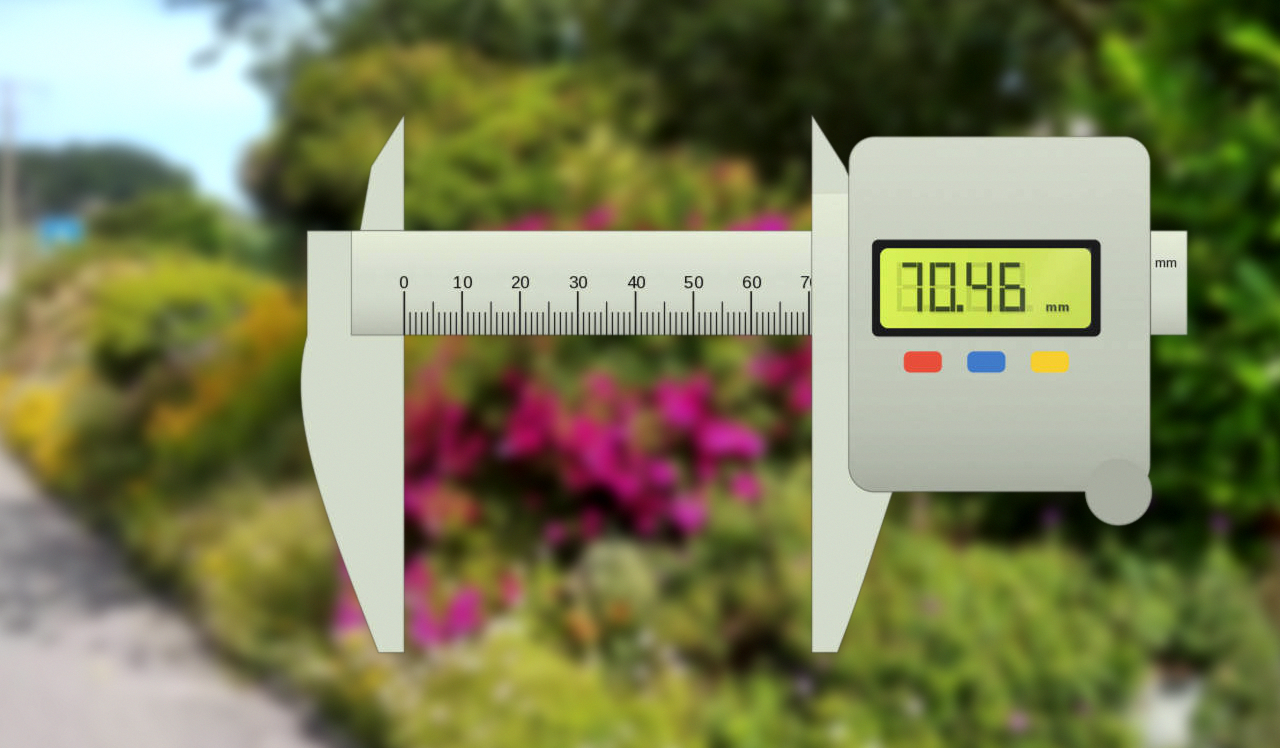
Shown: 70.46 mm
